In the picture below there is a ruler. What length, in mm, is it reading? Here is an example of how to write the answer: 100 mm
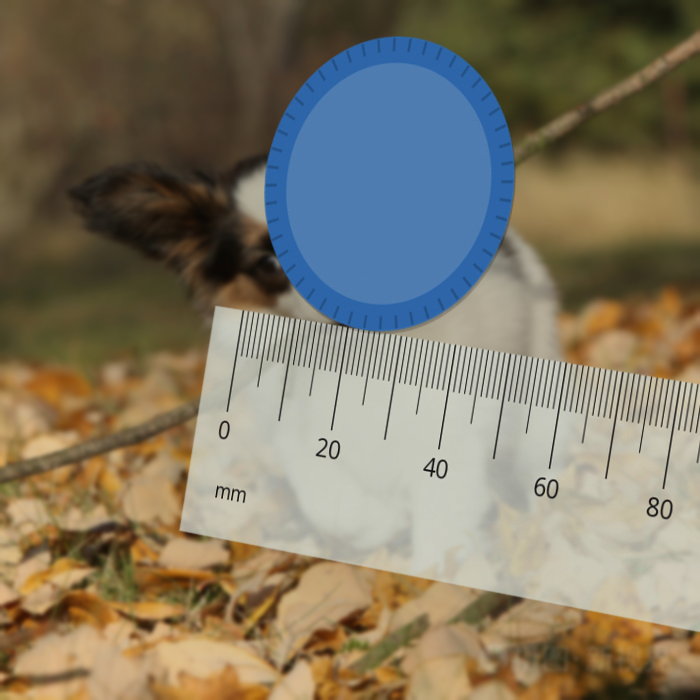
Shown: 46 mm
